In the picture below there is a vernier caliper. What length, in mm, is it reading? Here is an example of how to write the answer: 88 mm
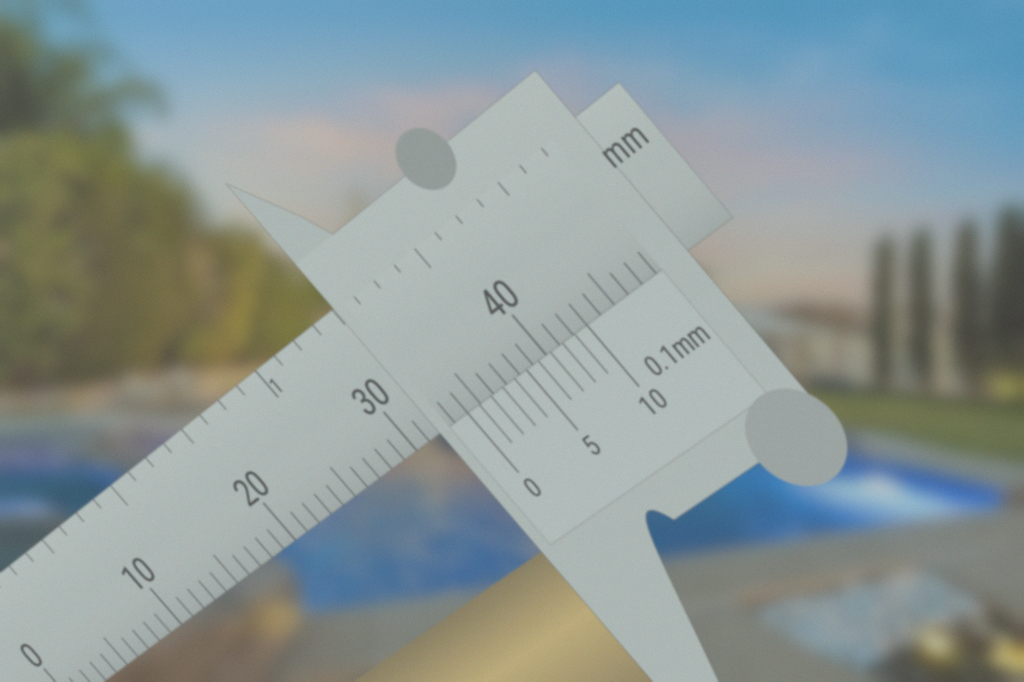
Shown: 34.0 mm
